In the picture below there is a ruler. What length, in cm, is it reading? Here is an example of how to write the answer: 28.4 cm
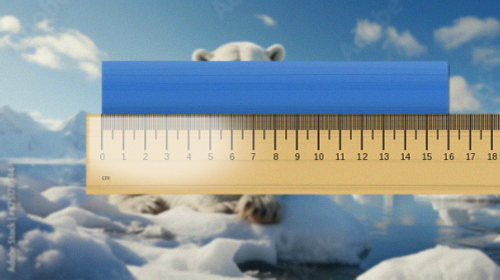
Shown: 16 cm
